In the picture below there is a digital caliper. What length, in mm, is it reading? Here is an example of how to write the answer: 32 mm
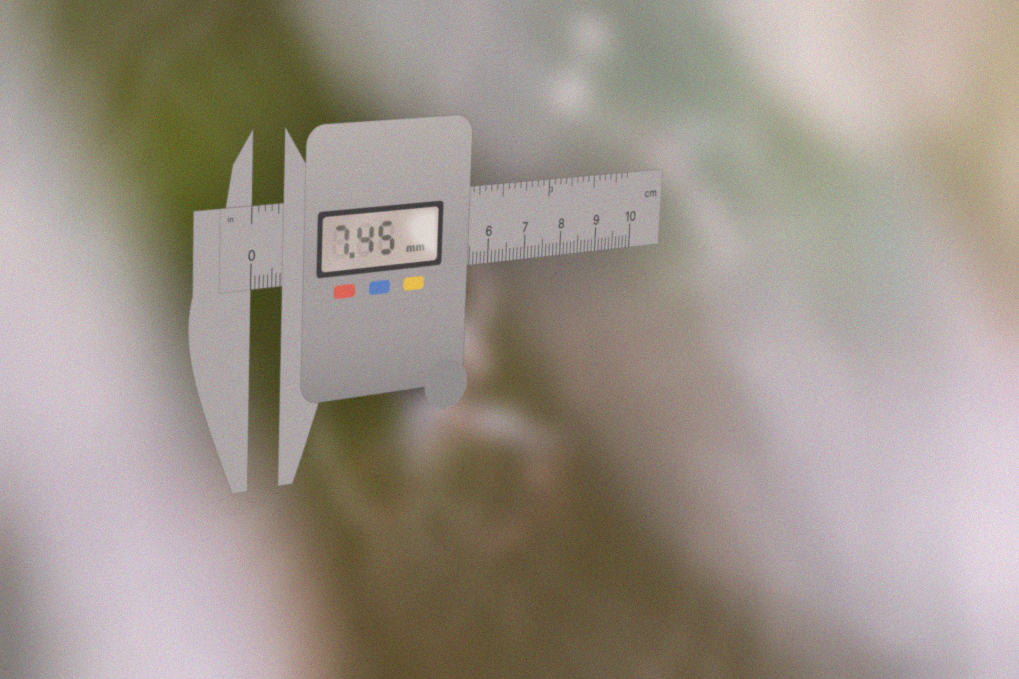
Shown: 7.45 mm
